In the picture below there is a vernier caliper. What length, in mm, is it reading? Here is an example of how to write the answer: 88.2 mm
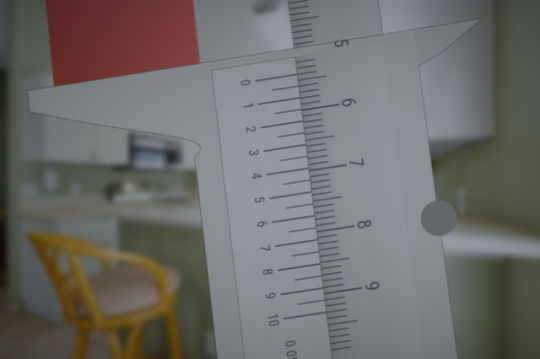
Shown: 54.0 mm
